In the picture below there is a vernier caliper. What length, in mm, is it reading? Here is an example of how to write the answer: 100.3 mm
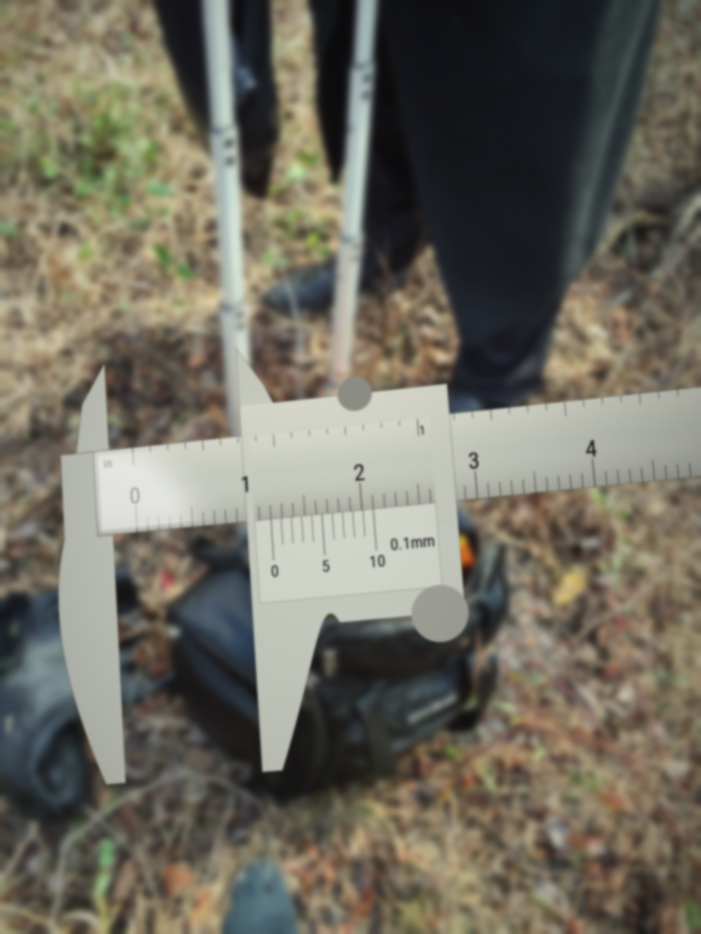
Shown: 12.0 mm
